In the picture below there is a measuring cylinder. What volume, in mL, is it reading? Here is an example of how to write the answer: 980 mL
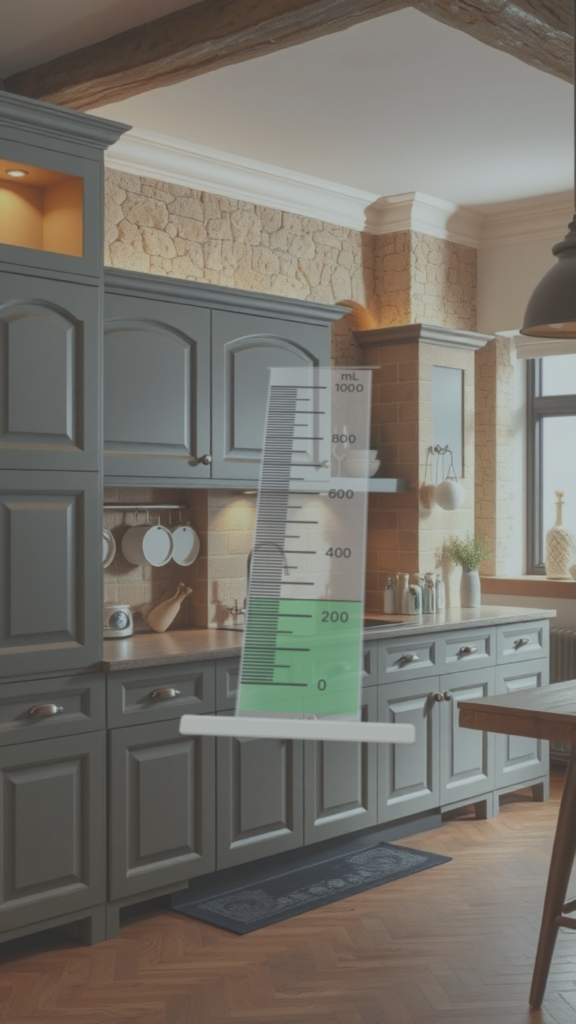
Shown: 250 mL
